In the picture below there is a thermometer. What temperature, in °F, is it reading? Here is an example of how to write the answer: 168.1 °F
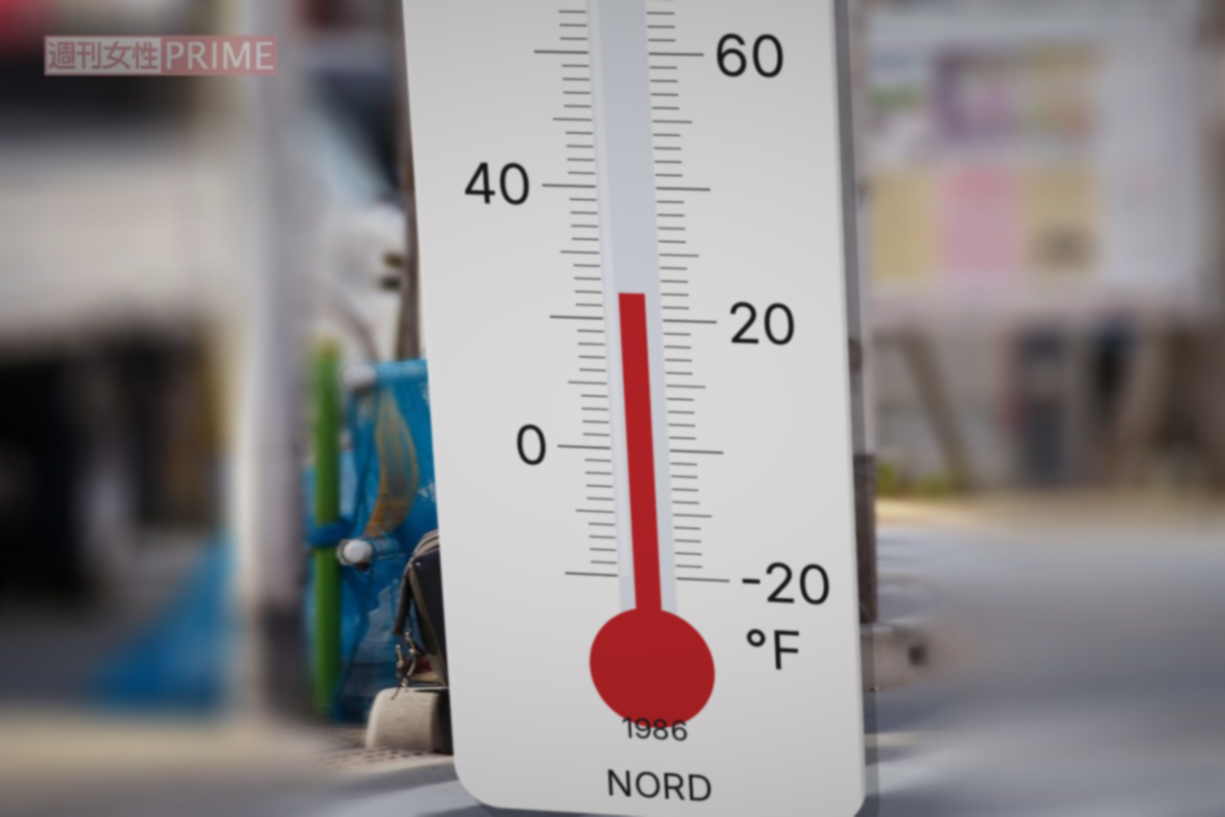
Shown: 24 °F
